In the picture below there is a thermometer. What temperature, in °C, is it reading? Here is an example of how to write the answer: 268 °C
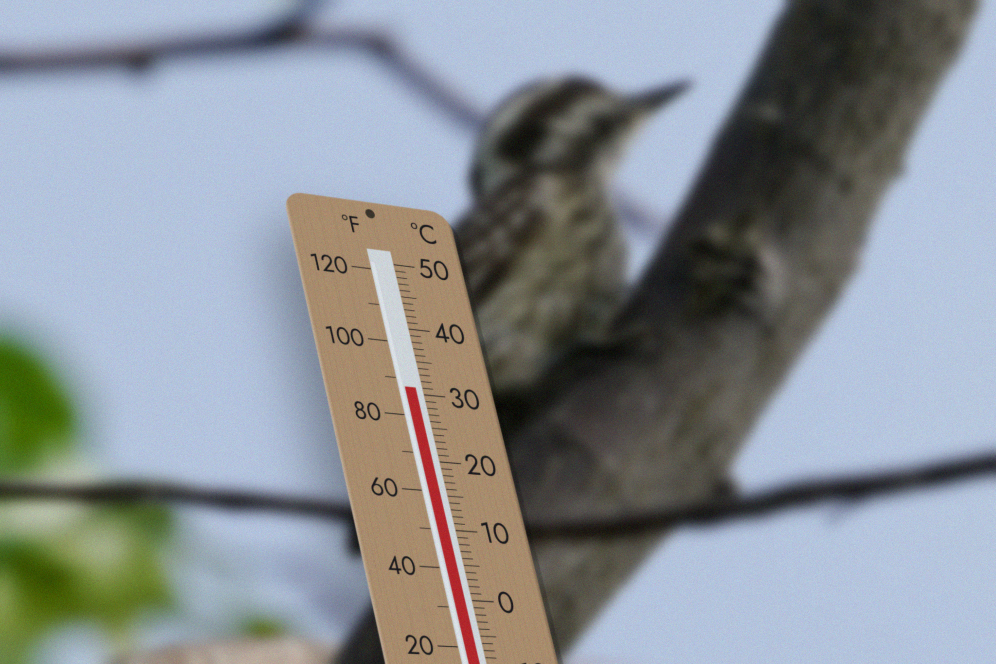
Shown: 31 °C
